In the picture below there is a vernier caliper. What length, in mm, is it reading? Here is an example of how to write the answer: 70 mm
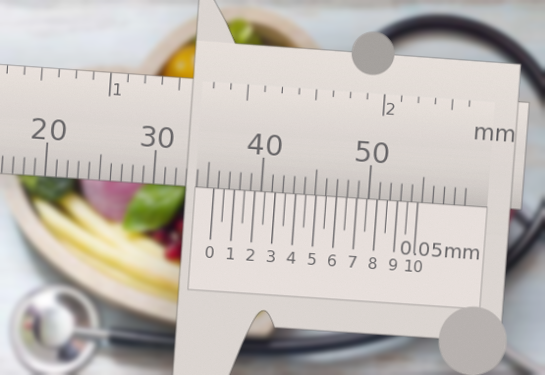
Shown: 35.6 mm
